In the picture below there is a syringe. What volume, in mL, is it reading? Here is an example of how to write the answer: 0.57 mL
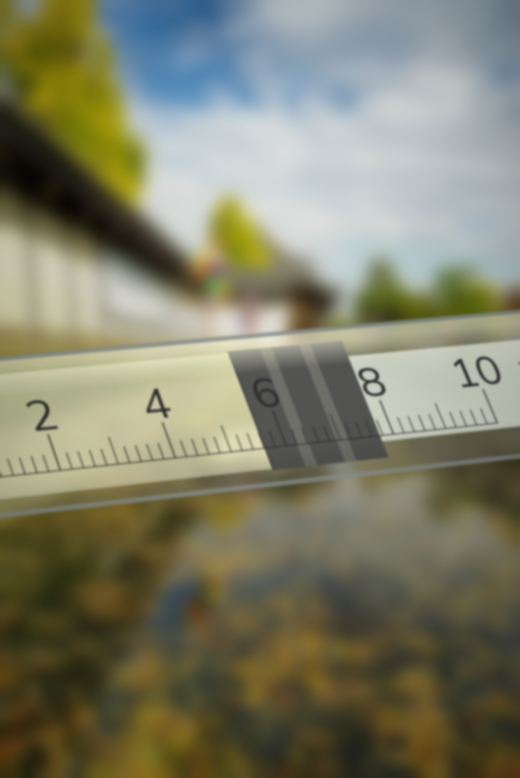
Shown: 5.6 mL
